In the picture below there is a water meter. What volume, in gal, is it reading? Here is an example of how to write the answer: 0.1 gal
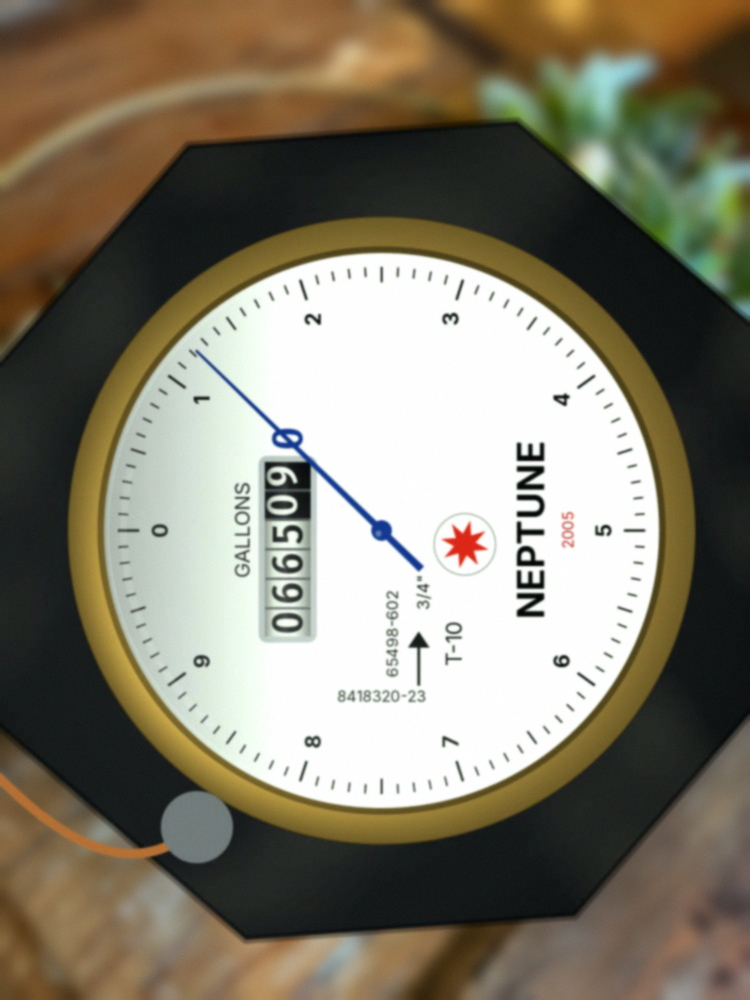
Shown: 665091.2 gal
